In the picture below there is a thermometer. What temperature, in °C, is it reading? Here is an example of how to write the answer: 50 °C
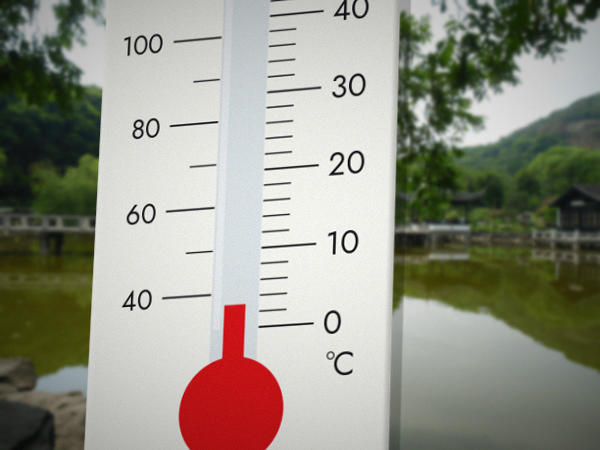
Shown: 3 °C
